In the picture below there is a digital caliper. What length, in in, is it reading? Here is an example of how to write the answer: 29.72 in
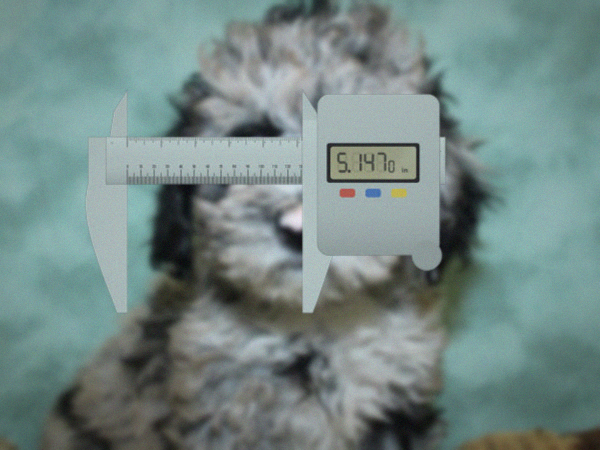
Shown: 5.1470 in
